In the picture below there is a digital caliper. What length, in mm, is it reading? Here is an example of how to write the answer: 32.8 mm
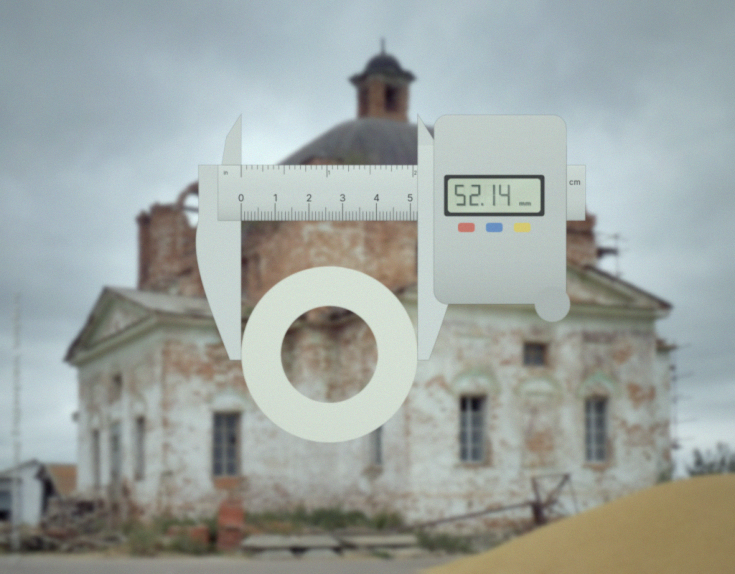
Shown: 52.14 mm
